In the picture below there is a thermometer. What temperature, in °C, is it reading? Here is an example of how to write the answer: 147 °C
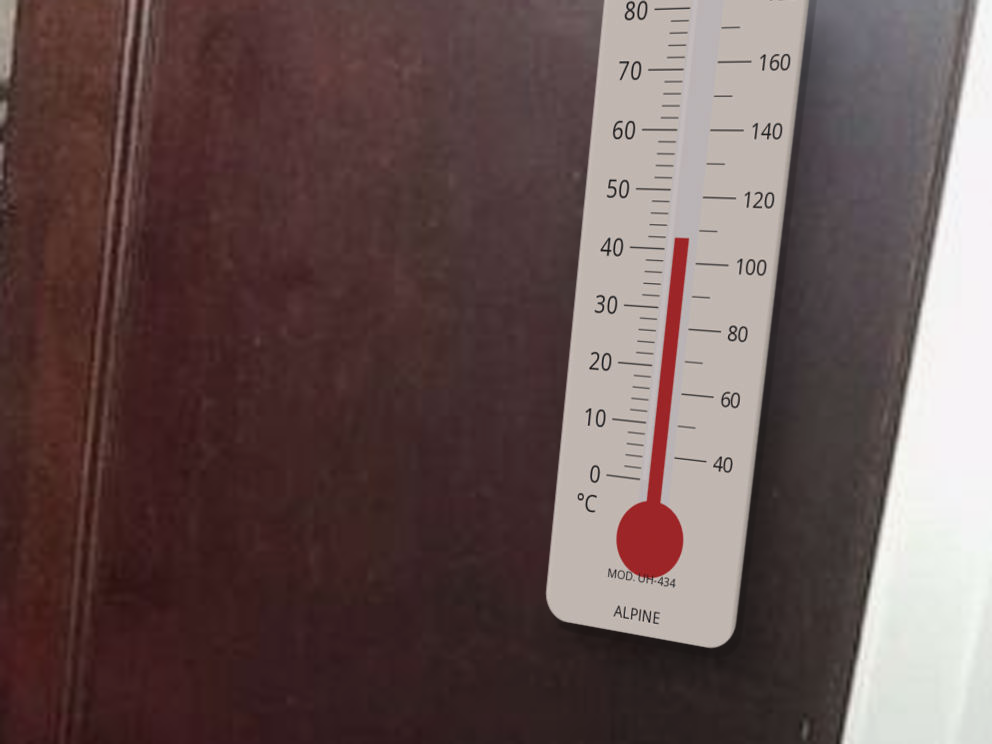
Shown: 42 °C
